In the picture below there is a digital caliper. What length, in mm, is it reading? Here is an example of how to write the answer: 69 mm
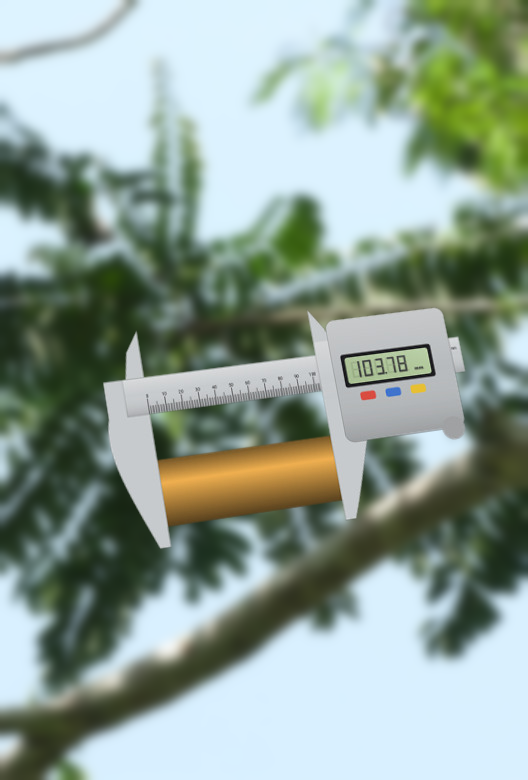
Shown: 103.78 mm
